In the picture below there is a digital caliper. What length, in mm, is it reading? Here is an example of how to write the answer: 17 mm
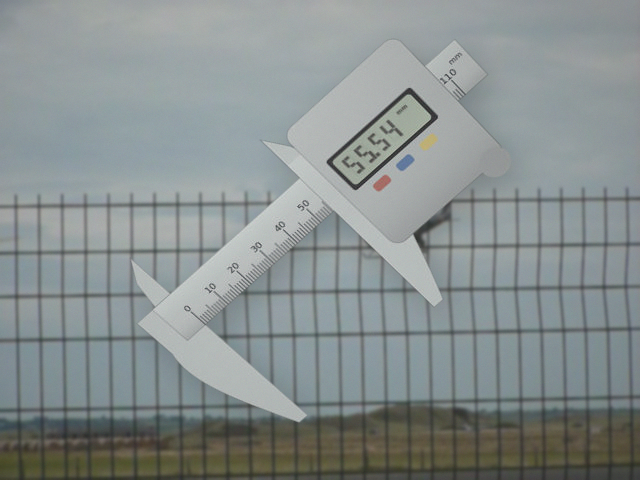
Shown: 55.54 mm
